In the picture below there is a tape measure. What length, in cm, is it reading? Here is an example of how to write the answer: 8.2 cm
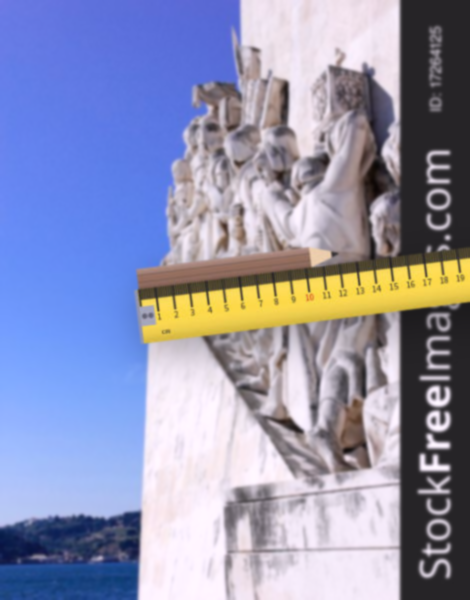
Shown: 12 cm
